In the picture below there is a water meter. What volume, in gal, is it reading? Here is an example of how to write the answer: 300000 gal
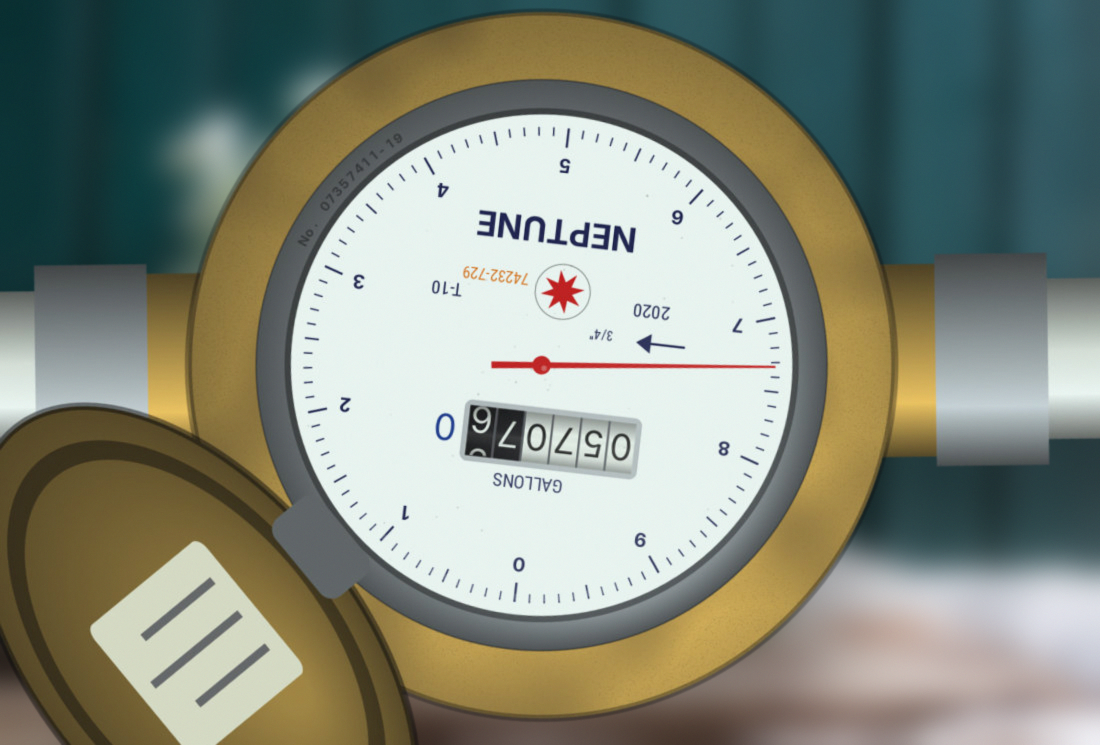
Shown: 570757.3 gal
